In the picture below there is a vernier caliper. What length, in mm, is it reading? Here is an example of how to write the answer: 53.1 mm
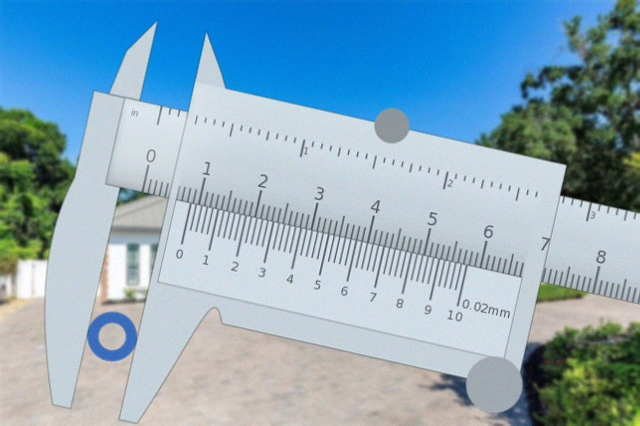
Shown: 8.6 mm
